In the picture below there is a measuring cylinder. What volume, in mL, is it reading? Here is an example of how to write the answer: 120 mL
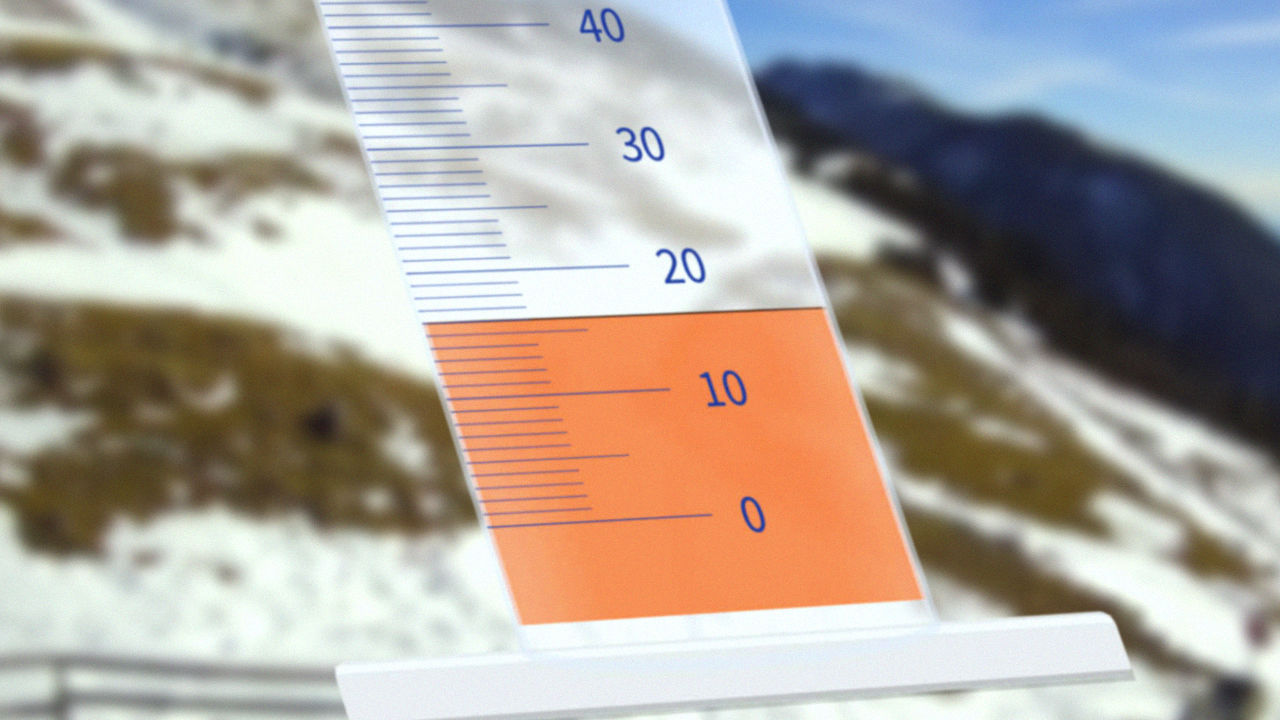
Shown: 16 mL
